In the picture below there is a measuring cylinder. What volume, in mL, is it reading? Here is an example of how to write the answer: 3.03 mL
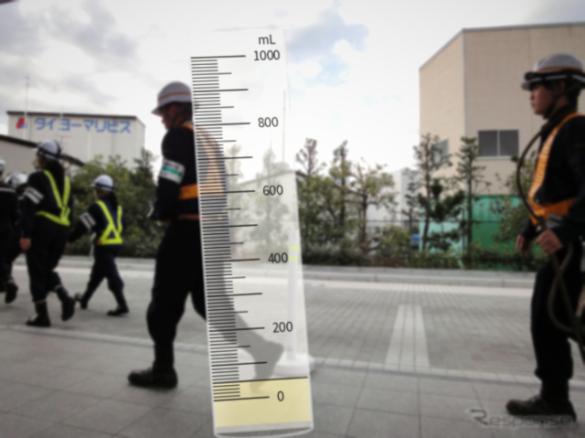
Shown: 50 mL
